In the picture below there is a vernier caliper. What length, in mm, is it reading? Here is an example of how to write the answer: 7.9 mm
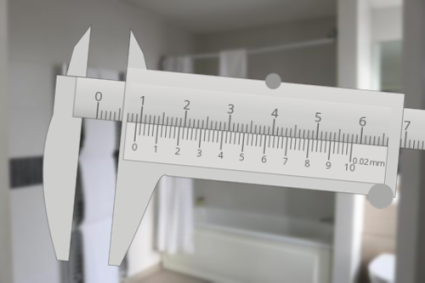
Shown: 9.0 mm
